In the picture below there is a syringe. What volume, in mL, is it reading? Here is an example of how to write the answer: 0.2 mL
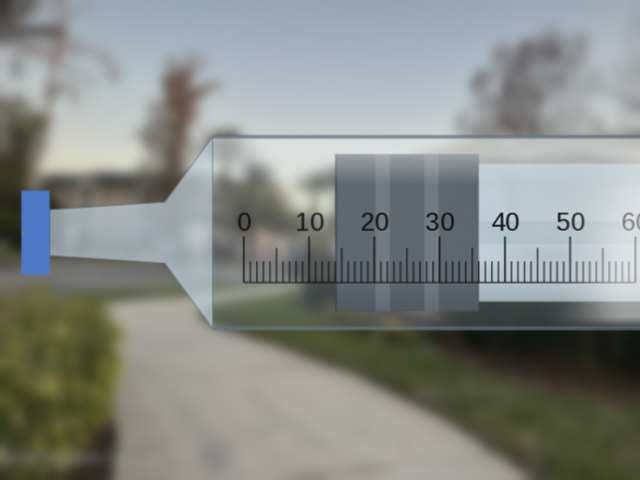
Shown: 14 mL
